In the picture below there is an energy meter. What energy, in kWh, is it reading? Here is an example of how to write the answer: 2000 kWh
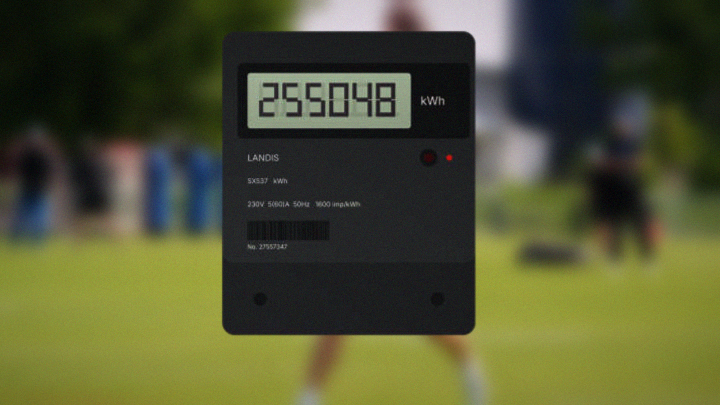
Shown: 255048 kWh
